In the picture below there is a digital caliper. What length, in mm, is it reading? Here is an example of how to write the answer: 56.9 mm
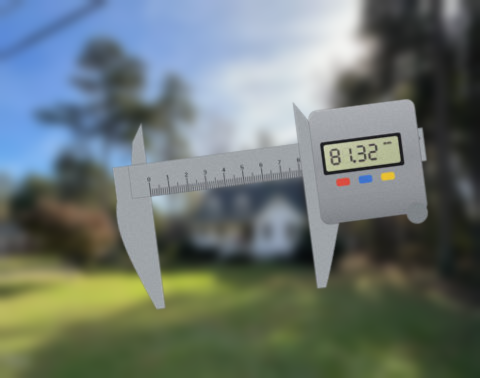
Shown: 81.32 mm
